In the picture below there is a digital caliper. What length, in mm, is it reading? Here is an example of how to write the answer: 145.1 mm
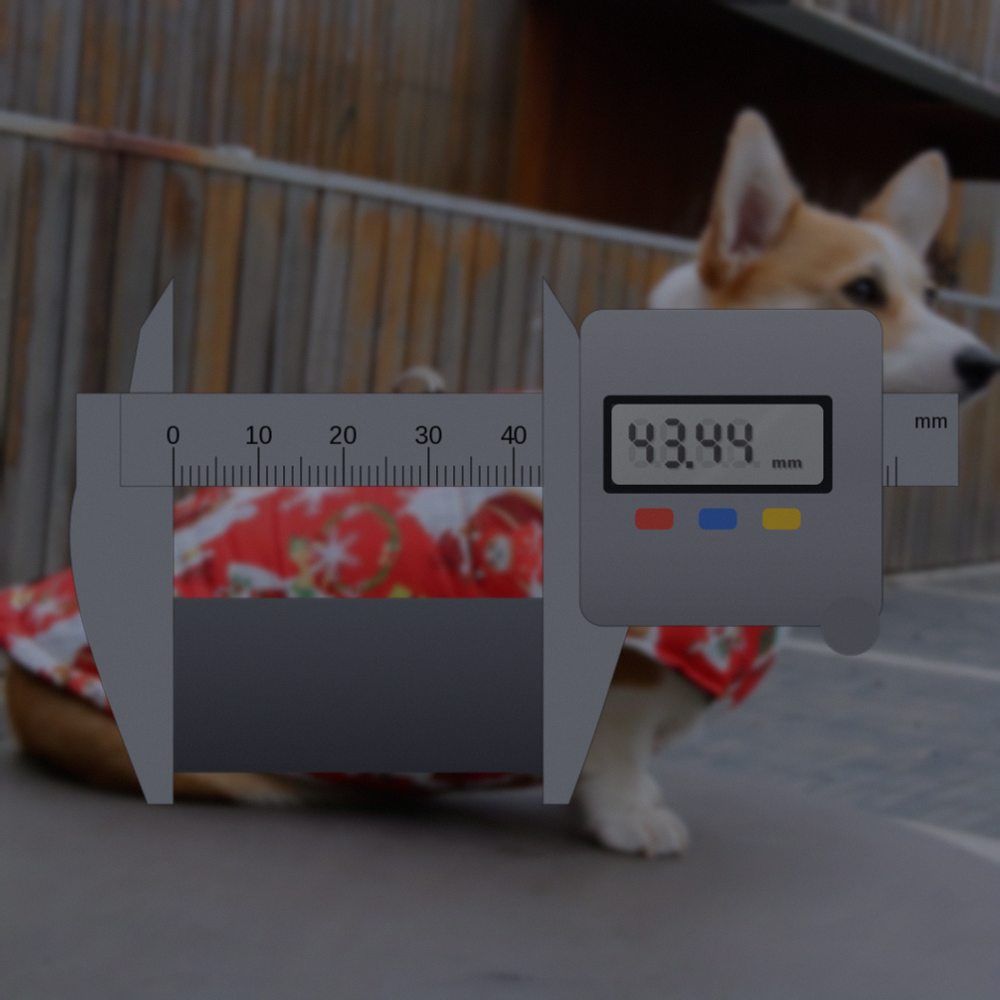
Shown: 43.44 mm
